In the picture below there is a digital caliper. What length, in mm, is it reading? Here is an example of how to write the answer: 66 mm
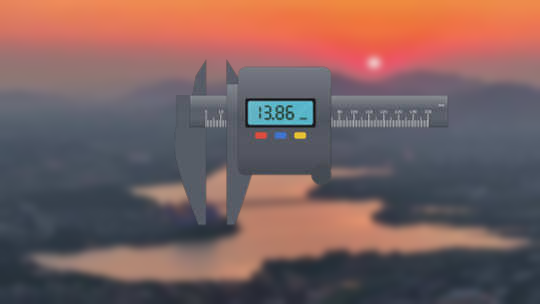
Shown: 13.86 mm
